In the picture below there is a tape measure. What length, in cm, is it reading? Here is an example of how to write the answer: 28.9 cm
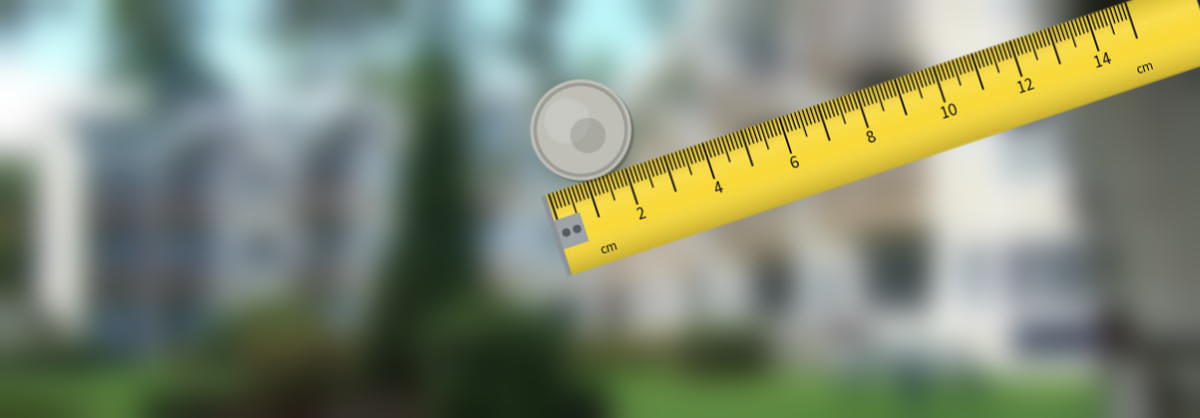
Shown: 2.5 cm
